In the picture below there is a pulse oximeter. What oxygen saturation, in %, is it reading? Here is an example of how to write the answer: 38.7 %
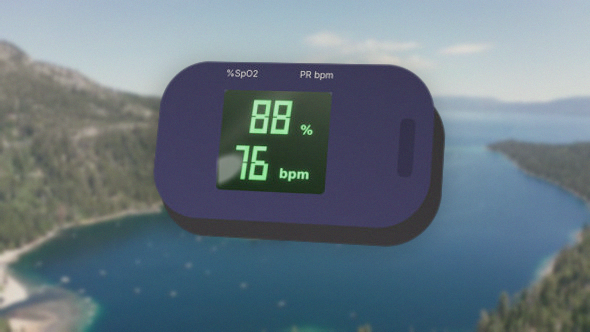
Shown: 88 %
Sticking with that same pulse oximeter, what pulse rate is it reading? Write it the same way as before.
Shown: 76 bpm
